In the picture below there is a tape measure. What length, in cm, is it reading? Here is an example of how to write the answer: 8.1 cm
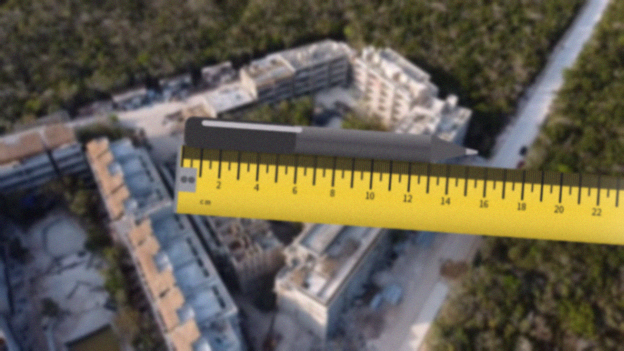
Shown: 15.5 cm
